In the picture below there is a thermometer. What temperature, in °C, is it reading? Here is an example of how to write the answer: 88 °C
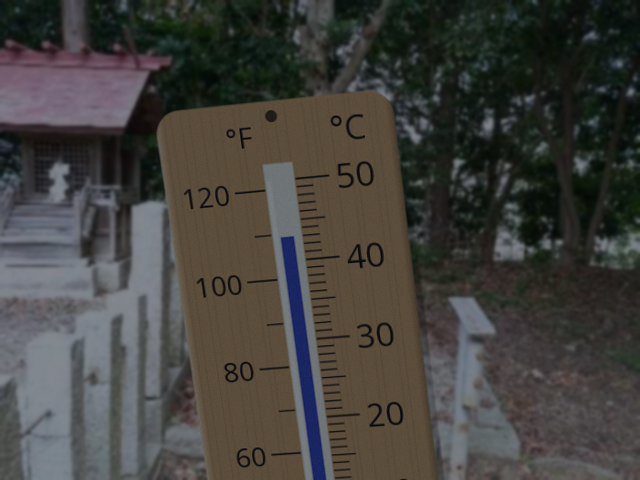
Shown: 43 °C
